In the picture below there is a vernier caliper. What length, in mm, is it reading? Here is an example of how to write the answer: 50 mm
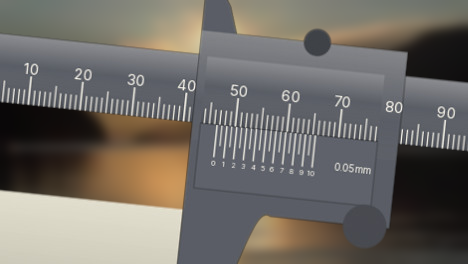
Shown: 46.5 mm
